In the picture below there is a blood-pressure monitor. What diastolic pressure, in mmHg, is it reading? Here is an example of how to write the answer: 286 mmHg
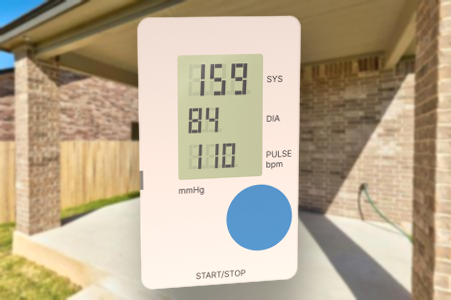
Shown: 84 mmHg
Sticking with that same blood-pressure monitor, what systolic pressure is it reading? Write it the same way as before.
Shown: 159 mmHg
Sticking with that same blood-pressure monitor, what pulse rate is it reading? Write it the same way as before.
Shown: 110 bpm
